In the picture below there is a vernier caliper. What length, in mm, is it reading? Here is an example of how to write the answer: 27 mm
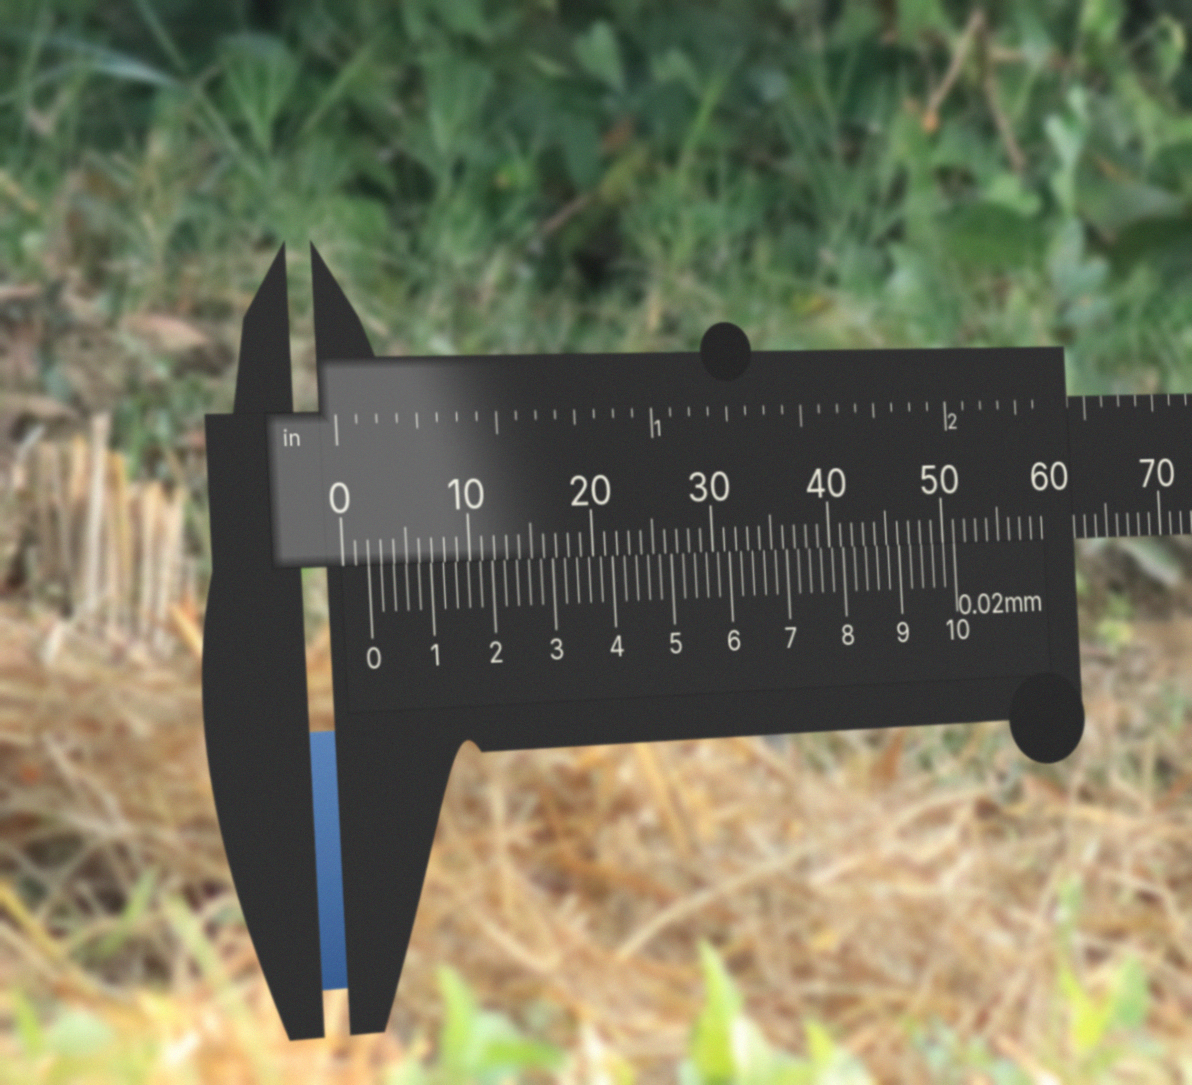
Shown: 2.0 mm
